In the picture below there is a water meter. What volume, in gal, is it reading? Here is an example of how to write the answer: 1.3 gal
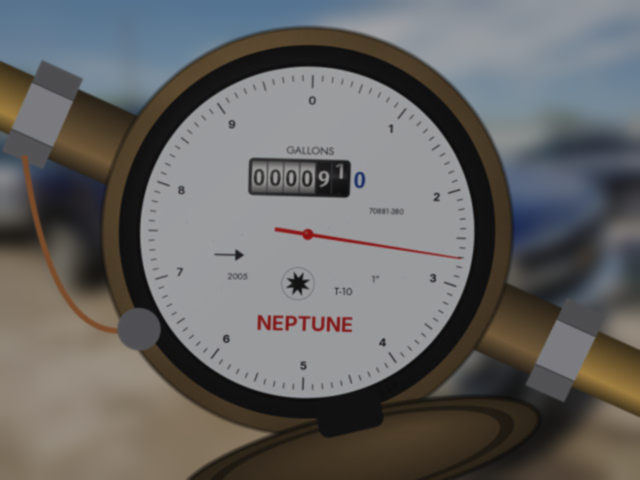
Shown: 912.7 gal
